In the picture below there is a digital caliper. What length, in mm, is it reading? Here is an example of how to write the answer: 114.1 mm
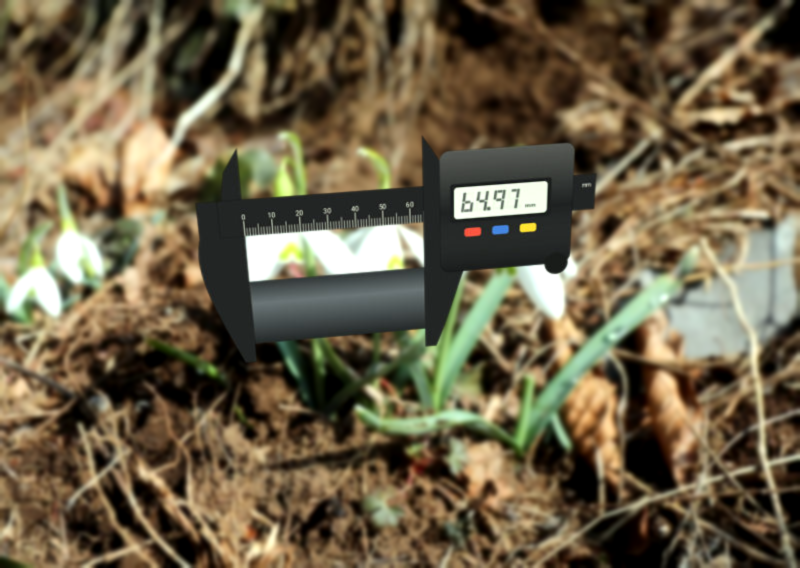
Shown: 64.97 mm
